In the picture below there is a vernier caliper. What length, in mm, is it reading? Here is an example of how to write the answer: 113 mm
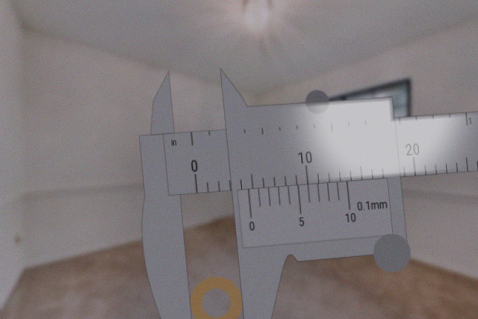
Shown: 4.6 mm
